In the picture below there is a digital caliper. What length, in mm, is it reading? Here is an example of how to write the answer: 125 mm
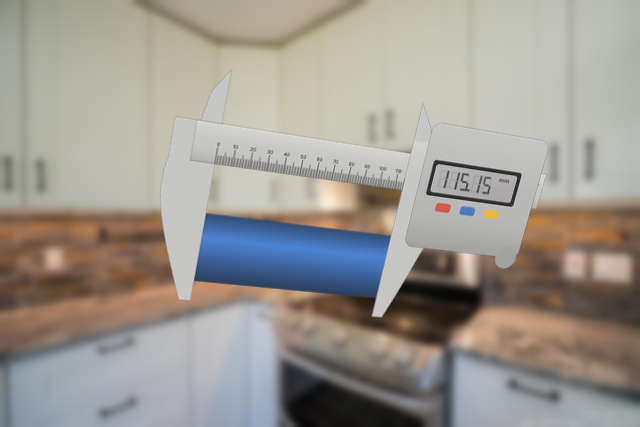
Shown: 115.15 mm
